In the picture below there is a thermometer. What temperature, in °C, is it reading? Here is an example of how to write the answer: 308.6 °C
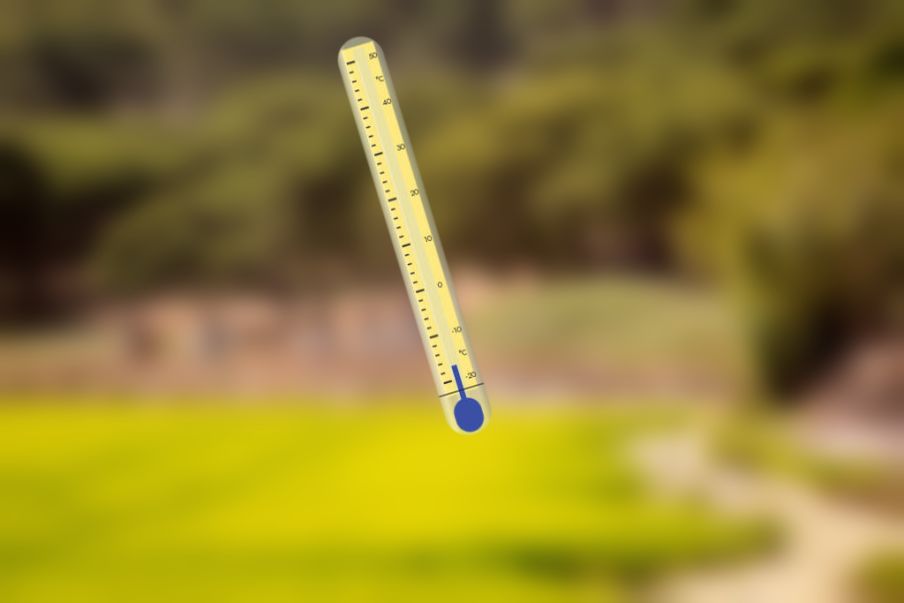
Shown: -17 °C
